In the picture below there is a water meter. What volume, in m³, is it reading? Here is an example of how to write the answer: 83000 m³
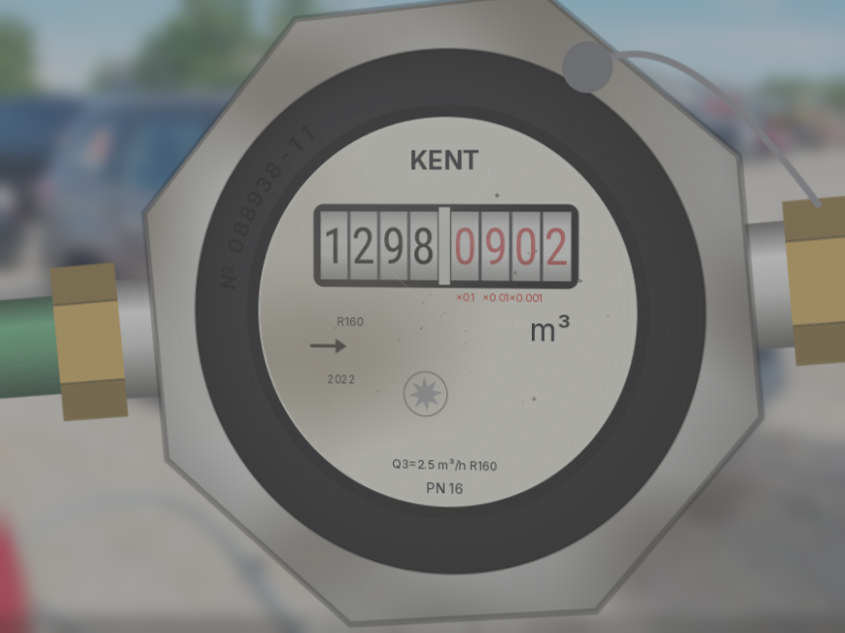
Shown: 1298.0902 m³
